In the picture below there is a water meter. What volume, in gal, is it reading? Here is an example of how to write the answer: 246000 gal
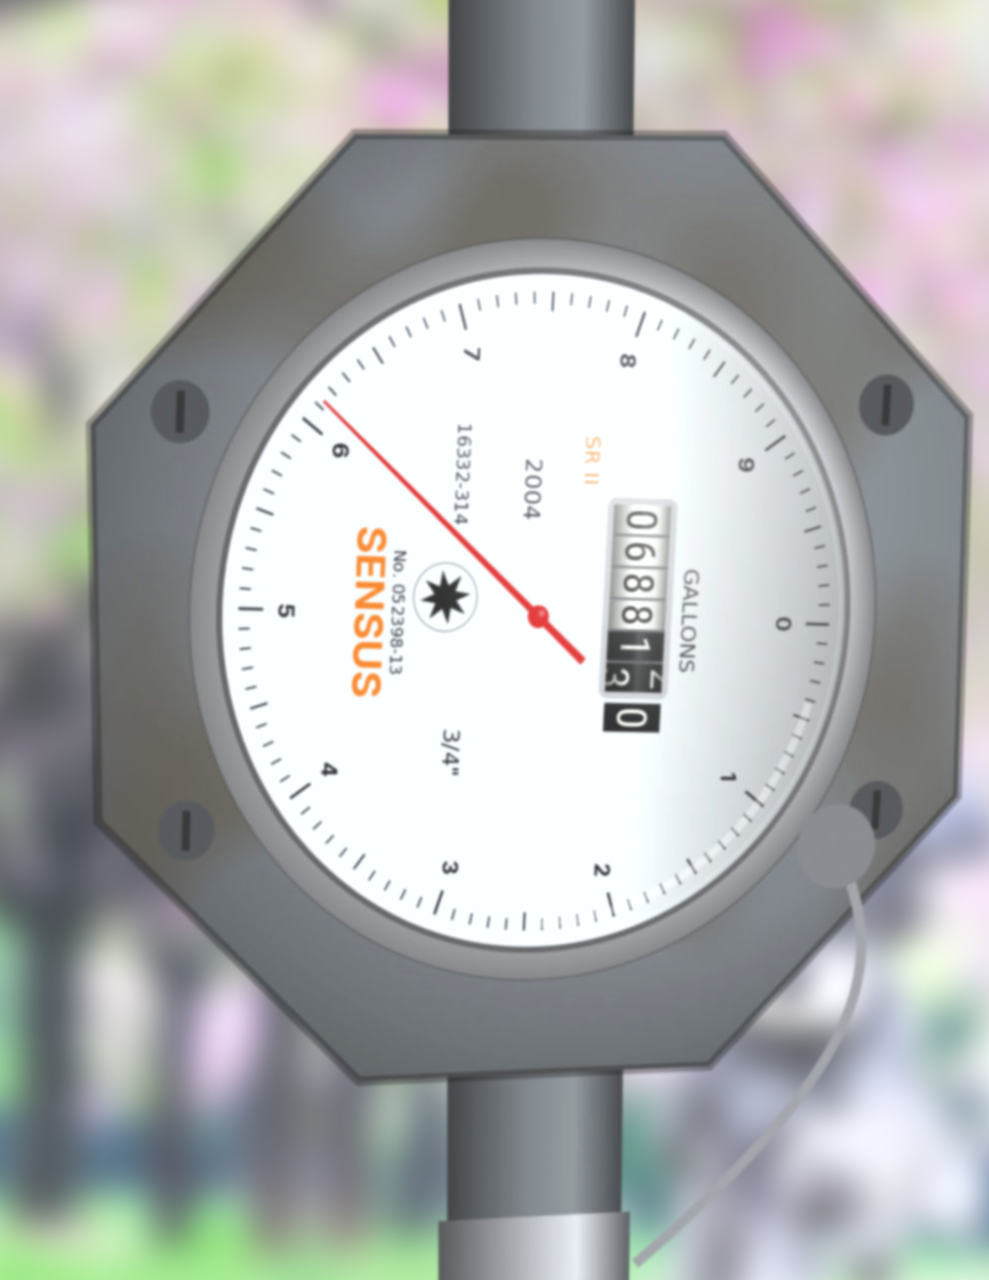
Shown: 688126.1 gal
